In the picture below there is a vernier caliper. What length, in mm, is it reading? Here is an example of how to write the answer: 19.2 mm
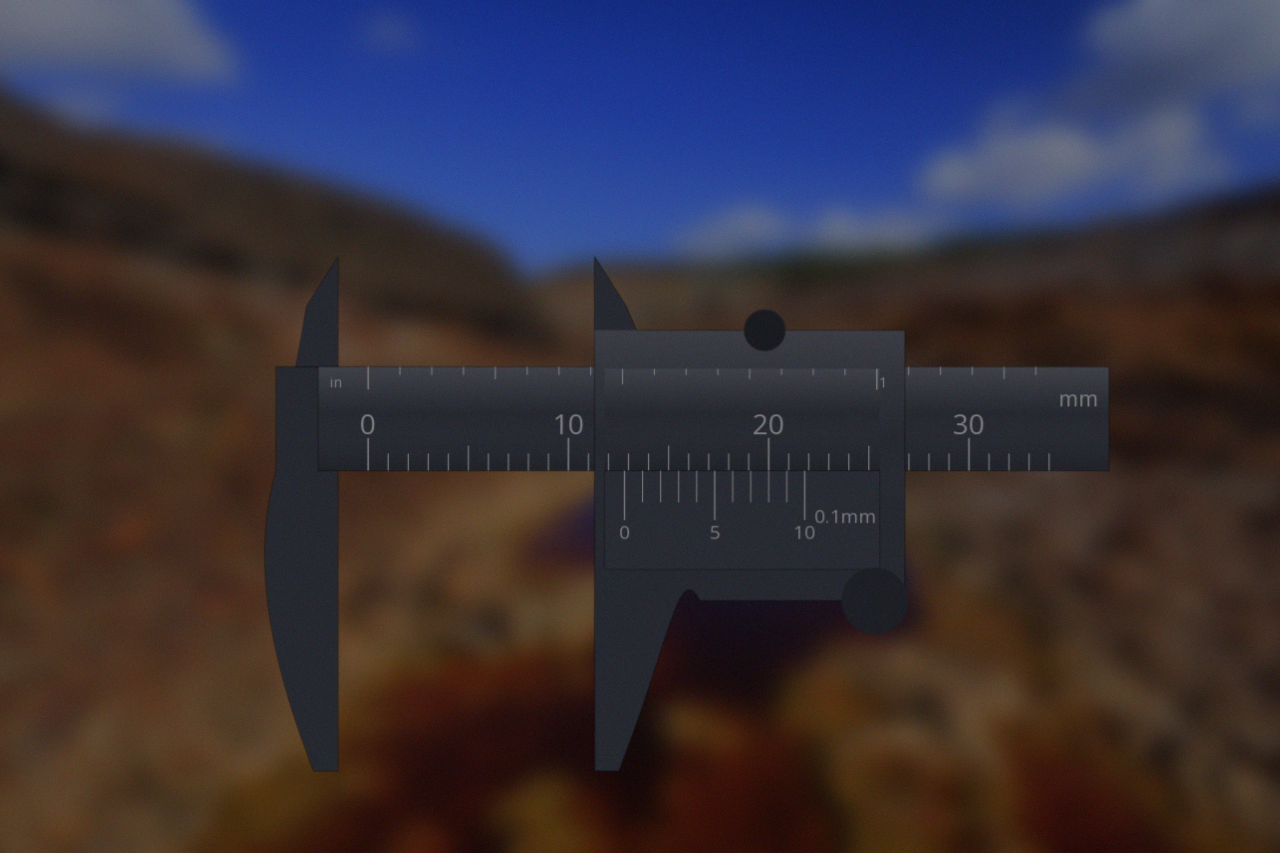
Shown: 12.8 mm
